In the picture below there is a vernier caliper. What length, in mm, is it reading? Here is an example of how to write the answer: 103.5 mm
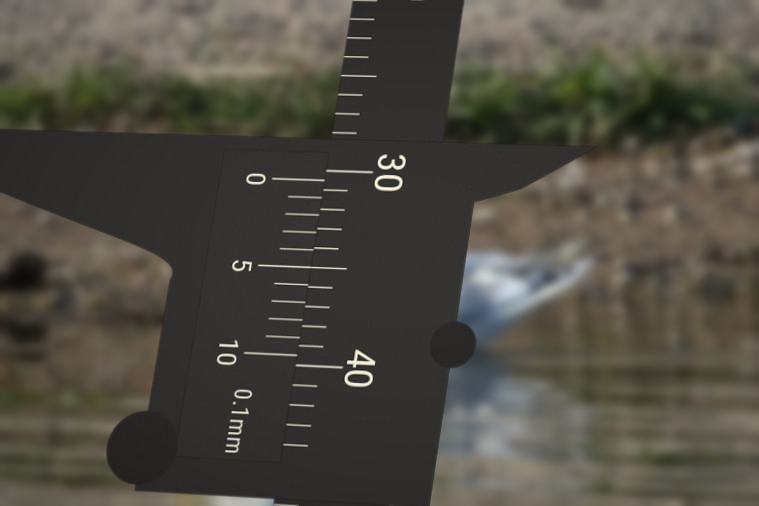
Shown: 30.5 mm
